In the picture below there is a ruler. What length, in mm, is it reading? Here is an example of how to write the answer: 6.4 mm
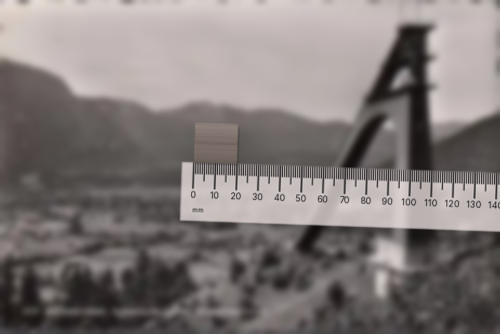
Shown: 20 mm
